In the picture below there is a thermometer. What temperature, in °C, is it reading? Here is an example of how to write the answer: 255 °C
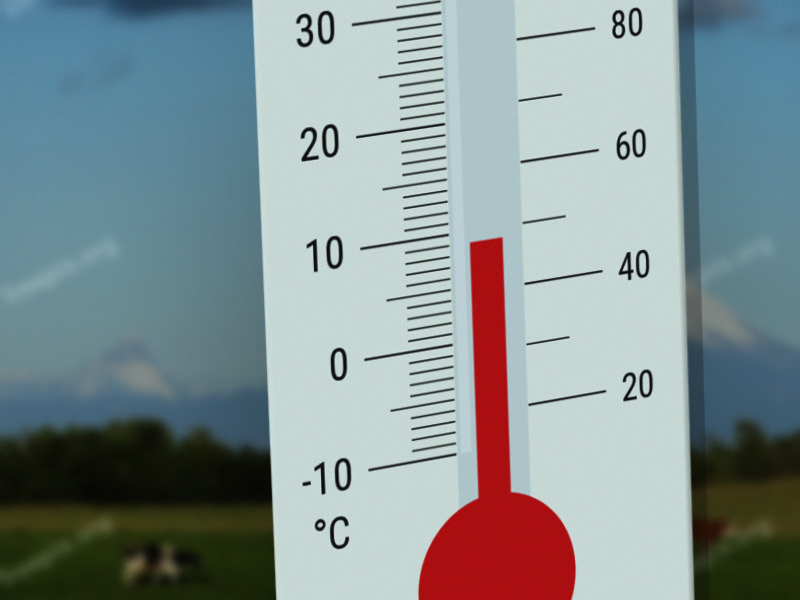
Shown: 9 °C
